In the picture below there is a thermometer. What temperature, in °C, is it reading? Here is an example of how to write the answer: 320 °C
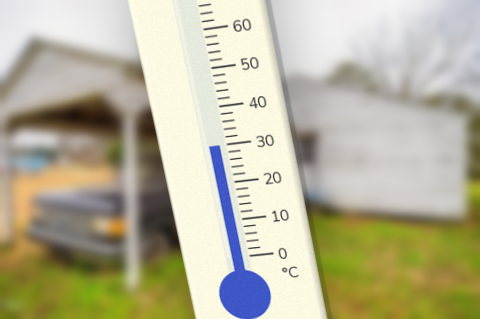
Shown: 30 °C
